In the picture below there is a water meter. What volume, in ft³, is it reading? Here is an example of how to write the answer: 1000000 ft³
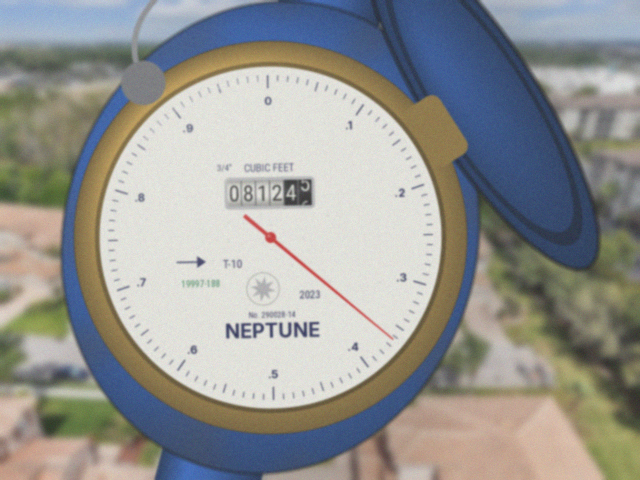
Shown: 81245.36 ft³
